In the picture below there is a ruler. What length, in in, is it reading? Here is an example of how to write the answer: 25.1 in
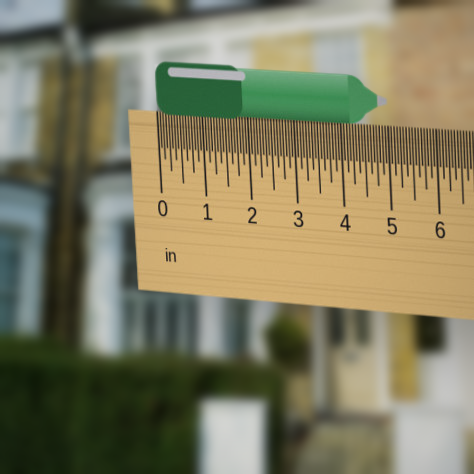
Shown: 5 in
